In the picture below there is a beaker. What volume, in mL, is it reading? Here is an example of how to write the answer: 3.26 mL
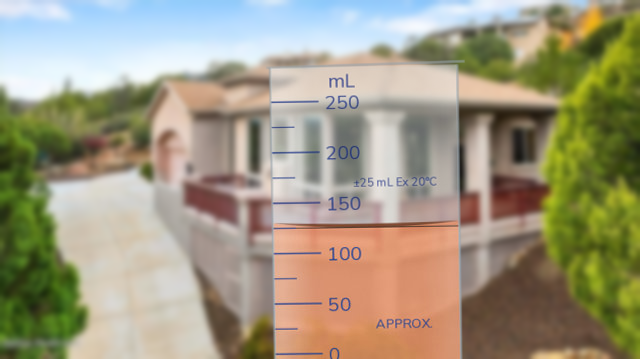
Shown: 125 mL
